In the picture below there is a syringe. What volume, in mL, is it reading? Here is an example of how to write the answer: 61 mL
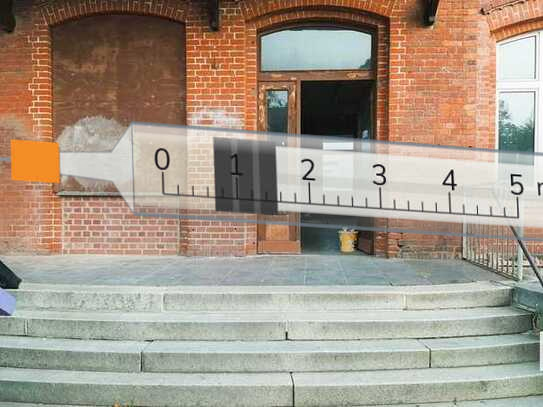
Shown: 0.7 mL
